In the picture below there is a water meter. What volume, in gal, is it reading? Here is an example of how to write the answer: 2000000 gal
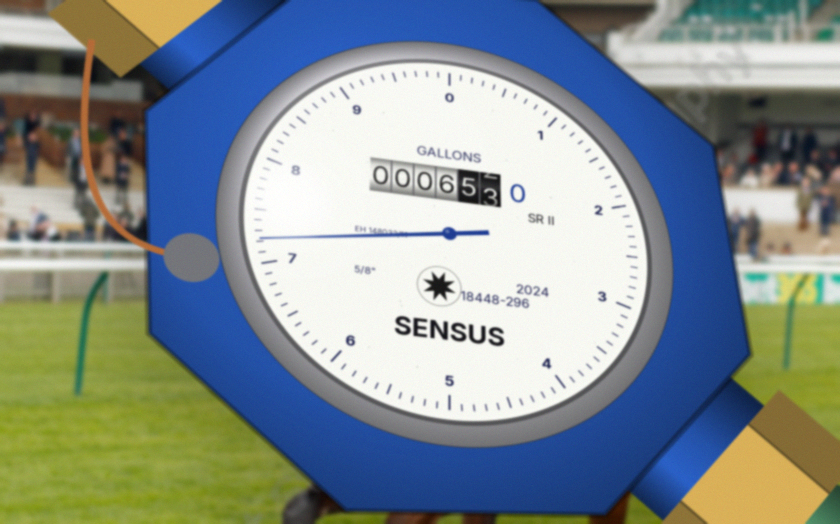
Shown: 6527.2 gal
